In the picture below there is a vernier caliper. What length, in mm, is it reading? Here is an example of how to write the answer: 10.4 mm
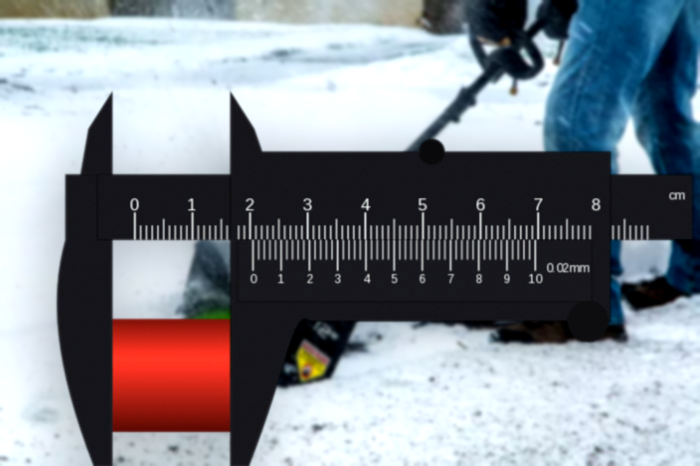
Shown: 20.5 mm
